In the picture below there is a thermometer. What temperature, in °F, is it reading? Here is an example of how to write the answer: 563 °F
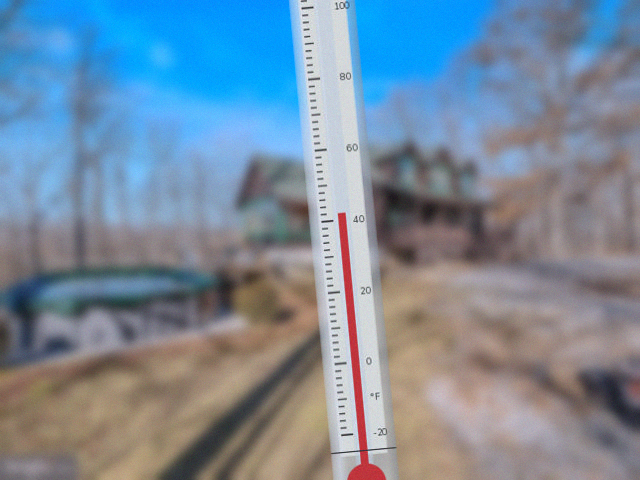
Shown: 42 °F
